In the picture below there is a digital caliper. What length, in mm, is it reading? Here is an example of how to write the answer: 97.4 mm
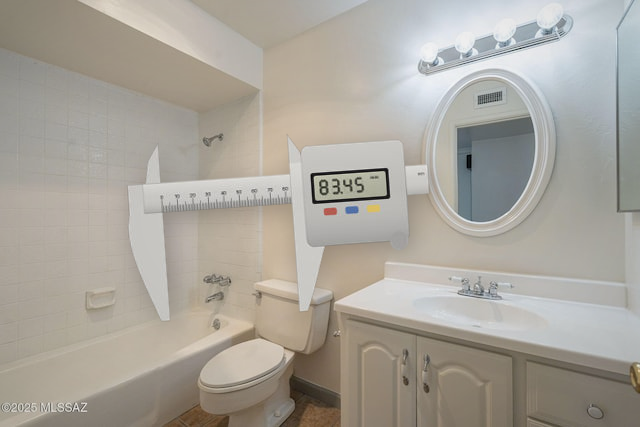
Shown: 83.45 mm
